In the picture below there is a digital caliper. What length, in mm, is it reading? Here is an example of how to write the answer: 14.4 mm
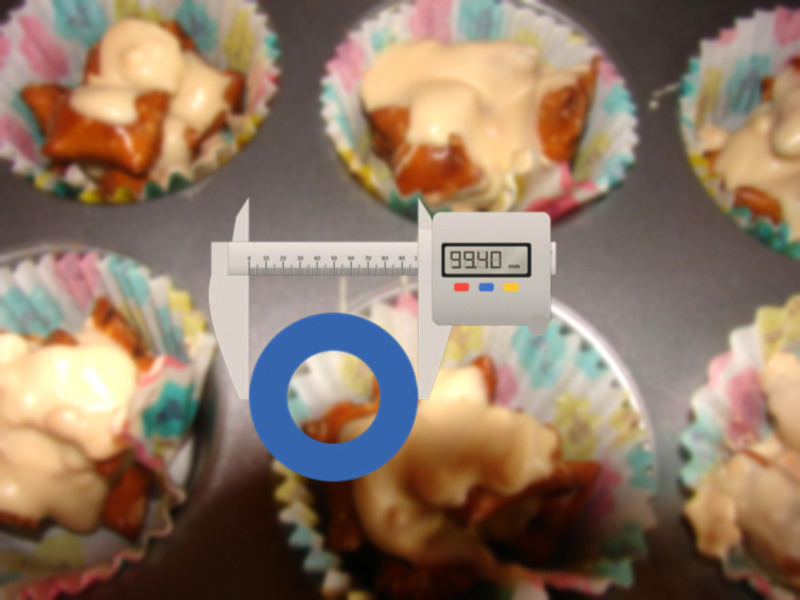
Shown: 99.40 mm
